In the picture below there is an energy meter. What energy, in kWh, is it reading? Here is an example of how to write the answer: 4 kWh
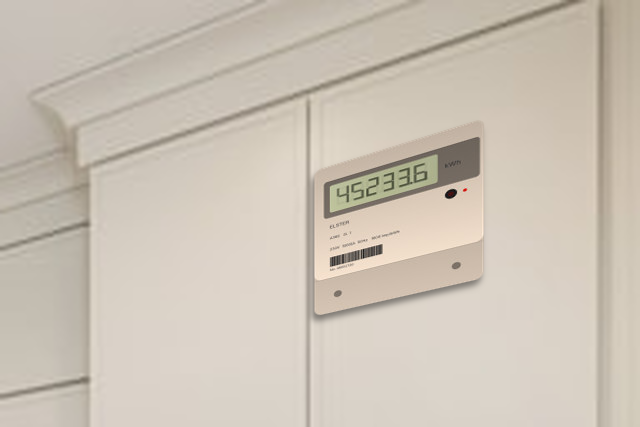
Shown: 45233.6 kWh
